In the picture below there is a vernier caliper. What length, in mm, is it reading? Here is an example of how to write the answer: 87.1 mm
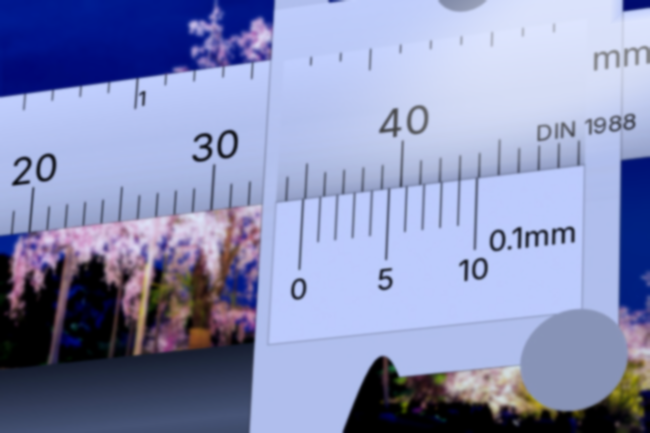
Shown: 34.9 mm
